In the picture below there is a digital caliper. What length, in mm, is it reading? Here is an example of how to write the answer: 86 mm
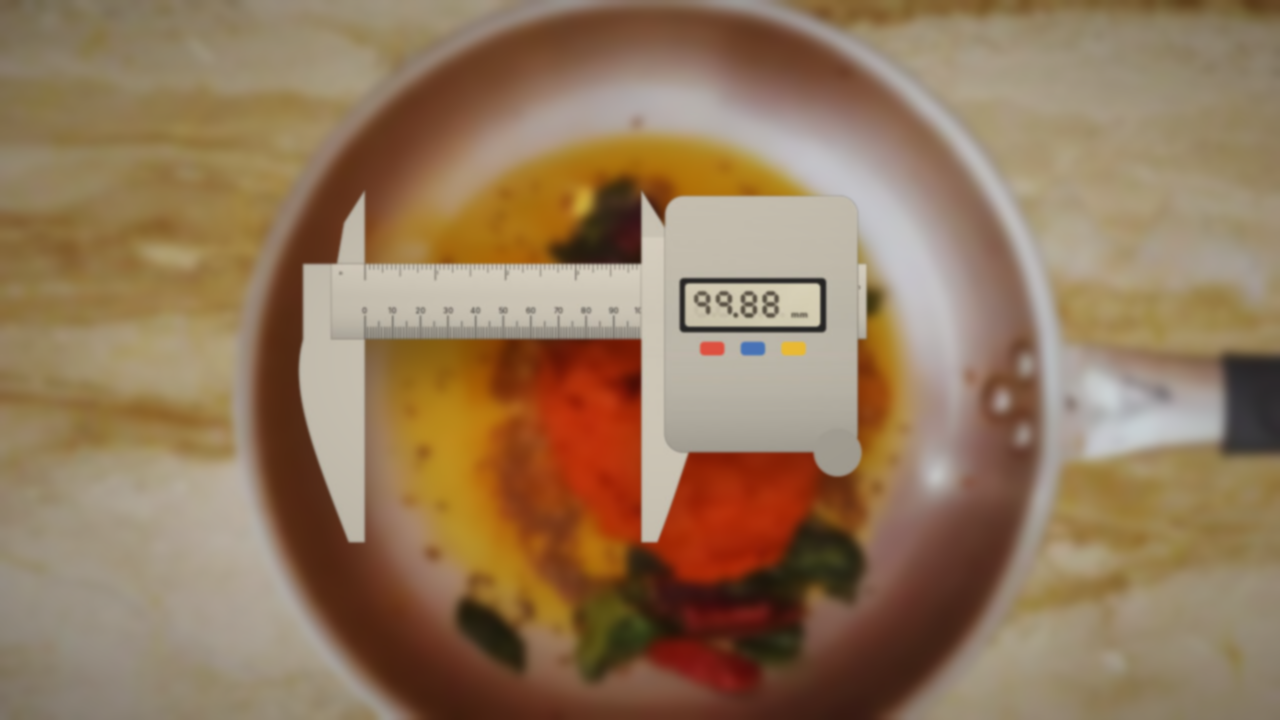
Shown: 99.88 mm
